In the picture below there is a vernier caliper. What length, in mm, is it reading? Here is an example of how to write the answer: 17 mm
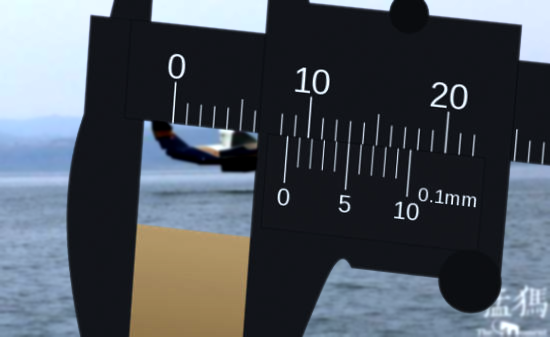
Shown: 8.5 mm
